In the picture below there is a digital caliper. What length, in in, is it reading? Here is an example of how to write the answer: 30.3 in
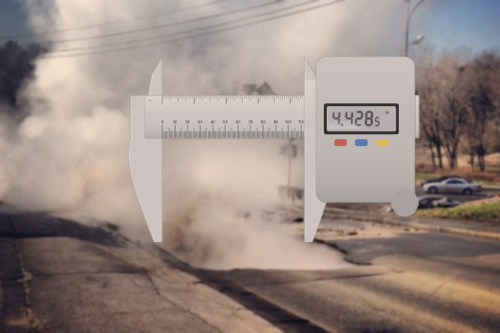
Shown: 4.4285 in
